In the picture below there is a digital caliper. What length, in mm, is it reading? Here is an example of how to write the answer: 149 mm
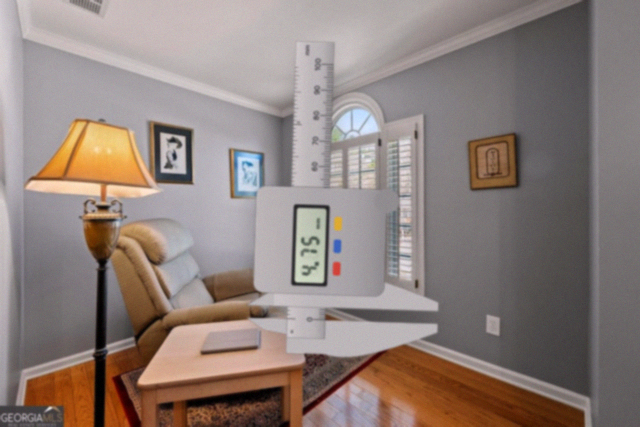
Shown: 4.75 mm
